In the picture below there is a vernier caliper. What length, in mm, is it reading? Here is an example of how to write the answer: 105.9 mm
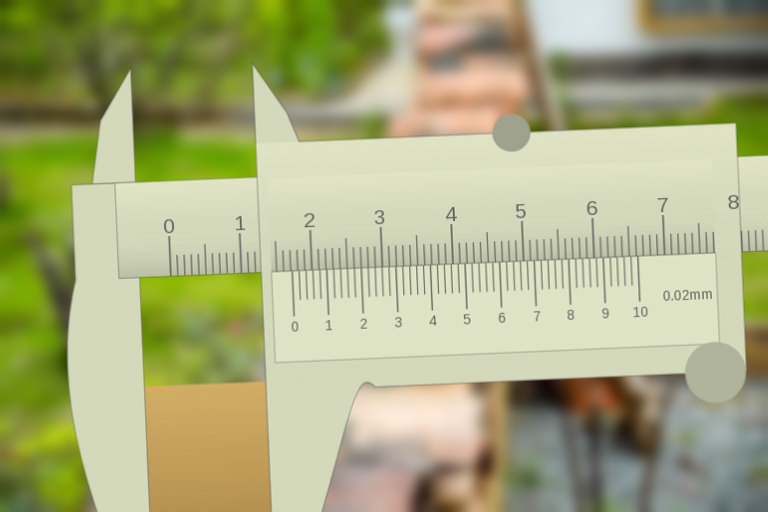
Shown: 17.2 mm
